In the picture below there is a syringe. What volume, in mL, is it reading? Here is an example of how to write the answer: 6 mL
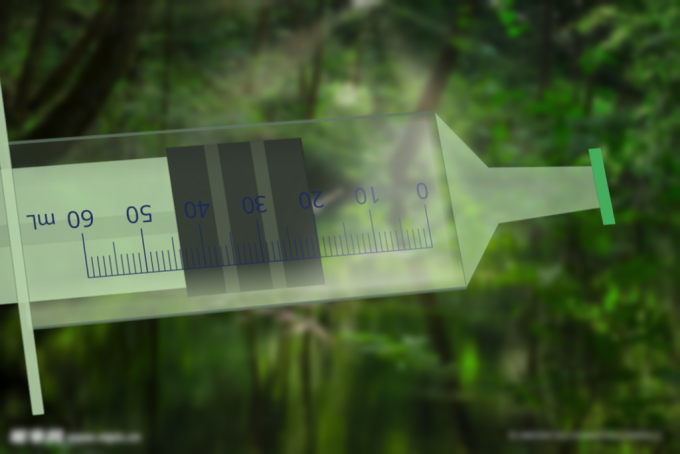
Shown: 20 mL
